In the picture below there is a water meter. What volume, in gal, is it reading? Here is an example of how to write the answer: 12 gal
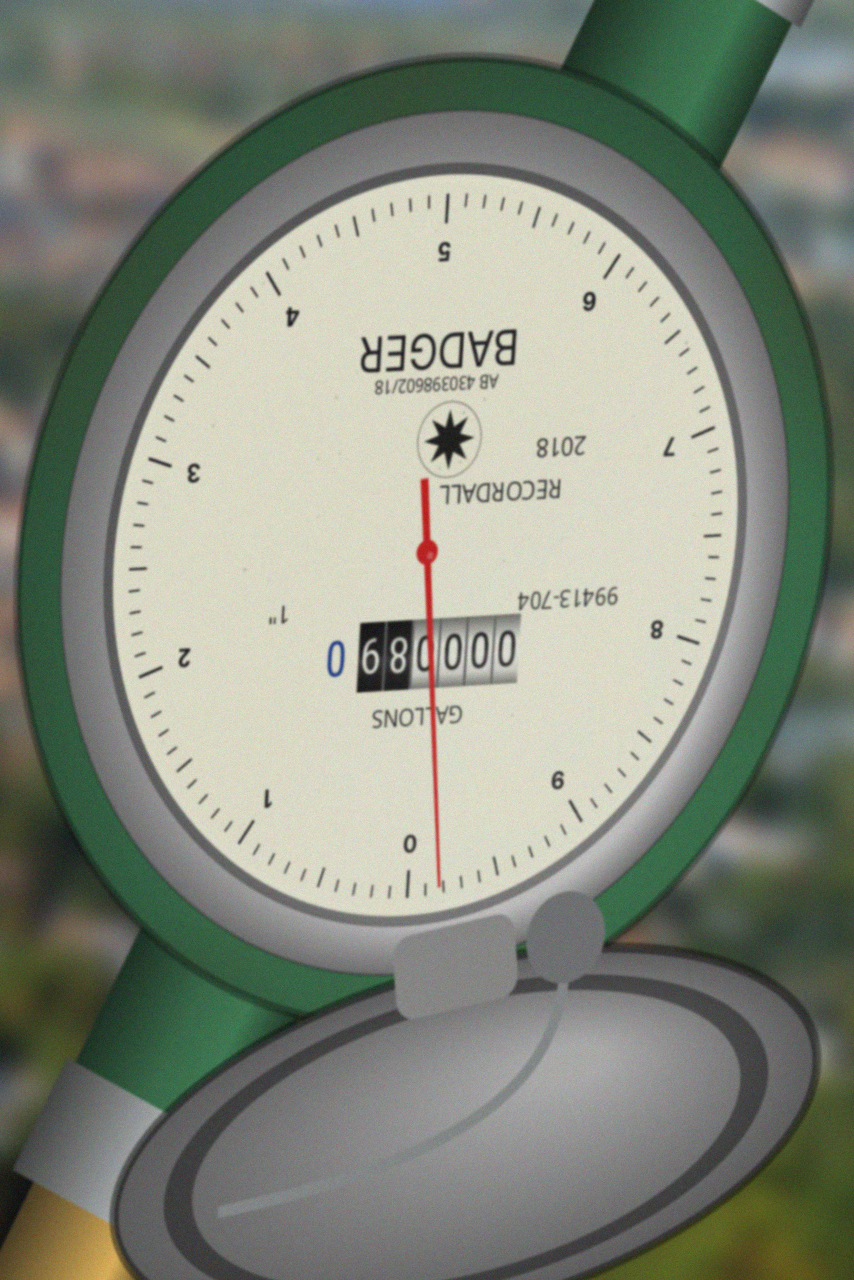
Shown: 889.8 gal
